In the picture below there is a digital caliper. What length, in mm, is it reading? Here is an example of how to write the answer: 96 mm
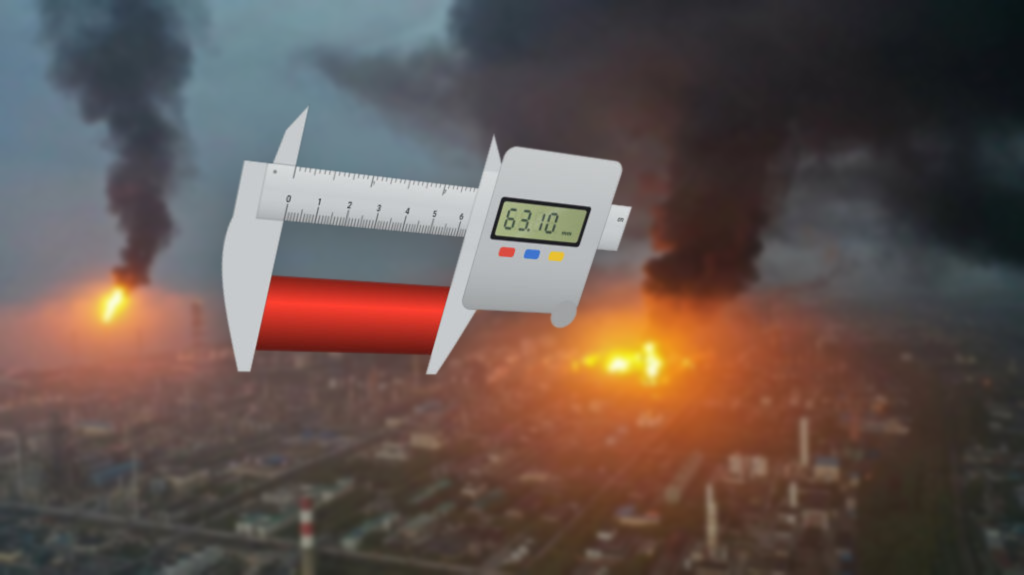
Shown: 63.10 mm
